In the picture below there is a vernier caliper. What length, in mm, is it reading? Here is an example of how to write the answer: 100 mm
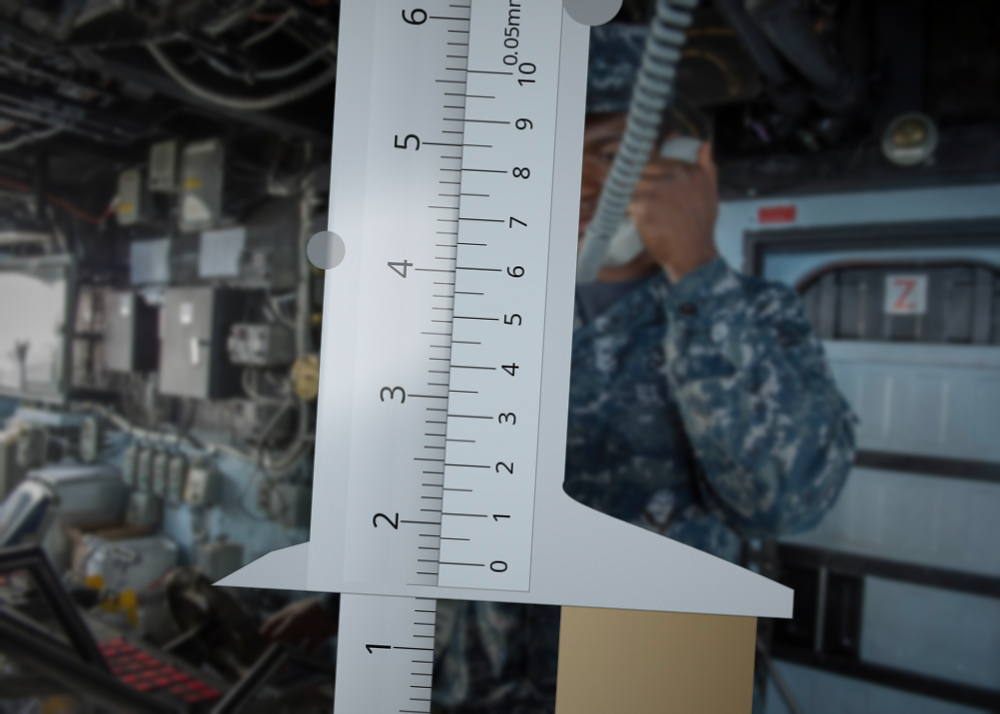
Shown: 16.9 mm
